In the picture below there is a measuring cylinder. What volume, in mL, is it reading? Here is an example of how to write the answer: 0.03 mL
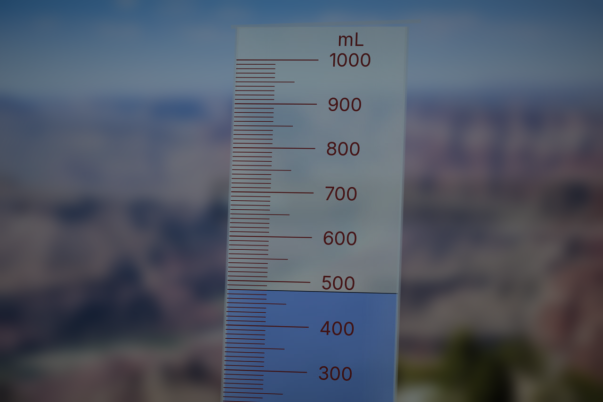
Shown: 480 mL
